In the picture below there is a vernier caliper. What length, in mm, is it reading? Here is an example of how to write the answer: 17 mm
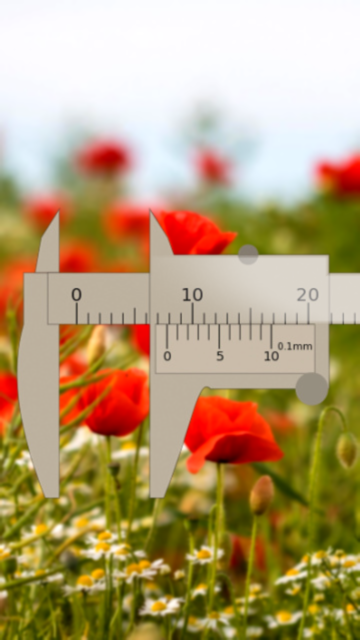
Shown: 7.8 mm
